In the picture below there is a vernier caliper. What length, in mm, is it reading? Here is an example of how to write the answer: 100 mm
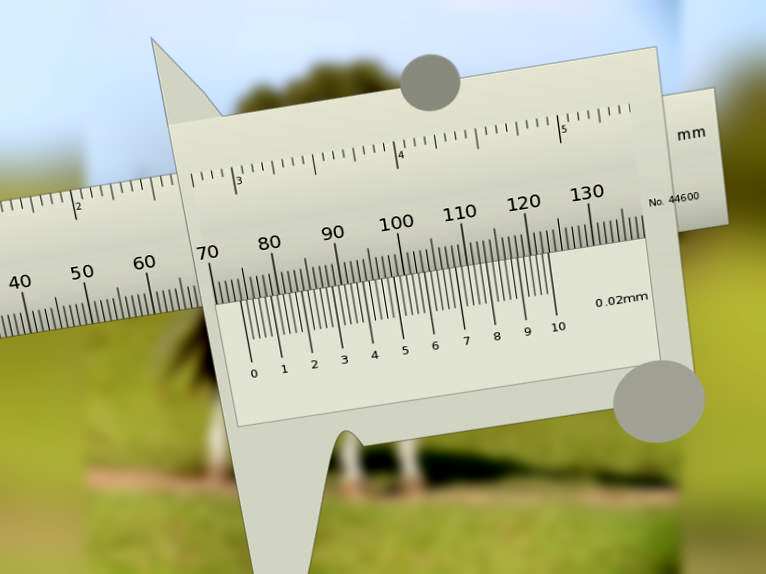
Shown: 73.8 mm
